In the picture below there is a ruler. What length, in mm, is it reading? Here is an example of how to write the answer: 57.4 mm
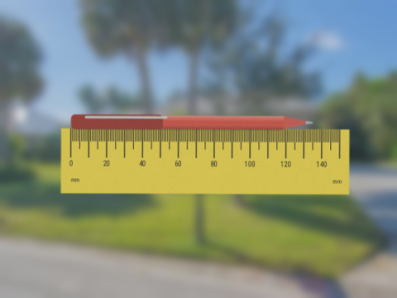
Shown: 135 mm
